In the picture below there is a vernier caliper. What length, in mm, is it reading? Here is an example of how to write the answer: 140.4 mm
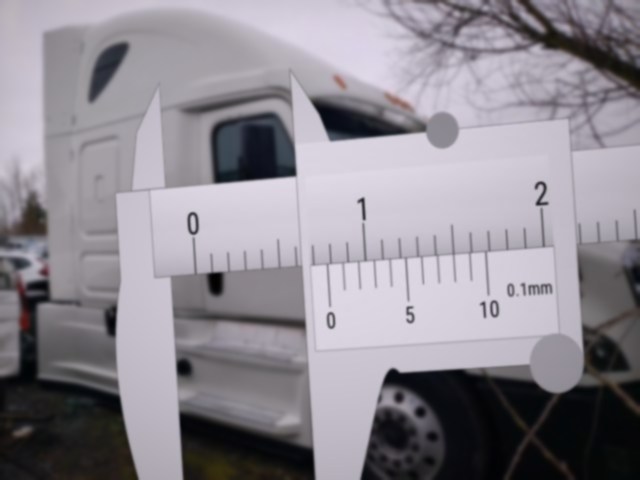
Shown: 7.8 mm
